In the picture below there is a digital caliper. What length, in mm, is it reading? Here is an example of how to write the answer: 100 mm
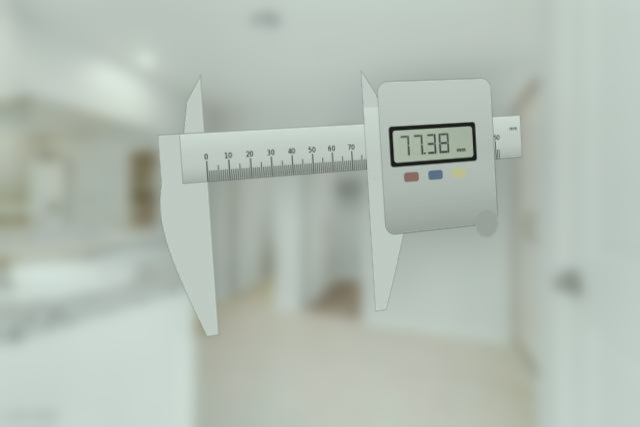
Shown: 77.38 mm
